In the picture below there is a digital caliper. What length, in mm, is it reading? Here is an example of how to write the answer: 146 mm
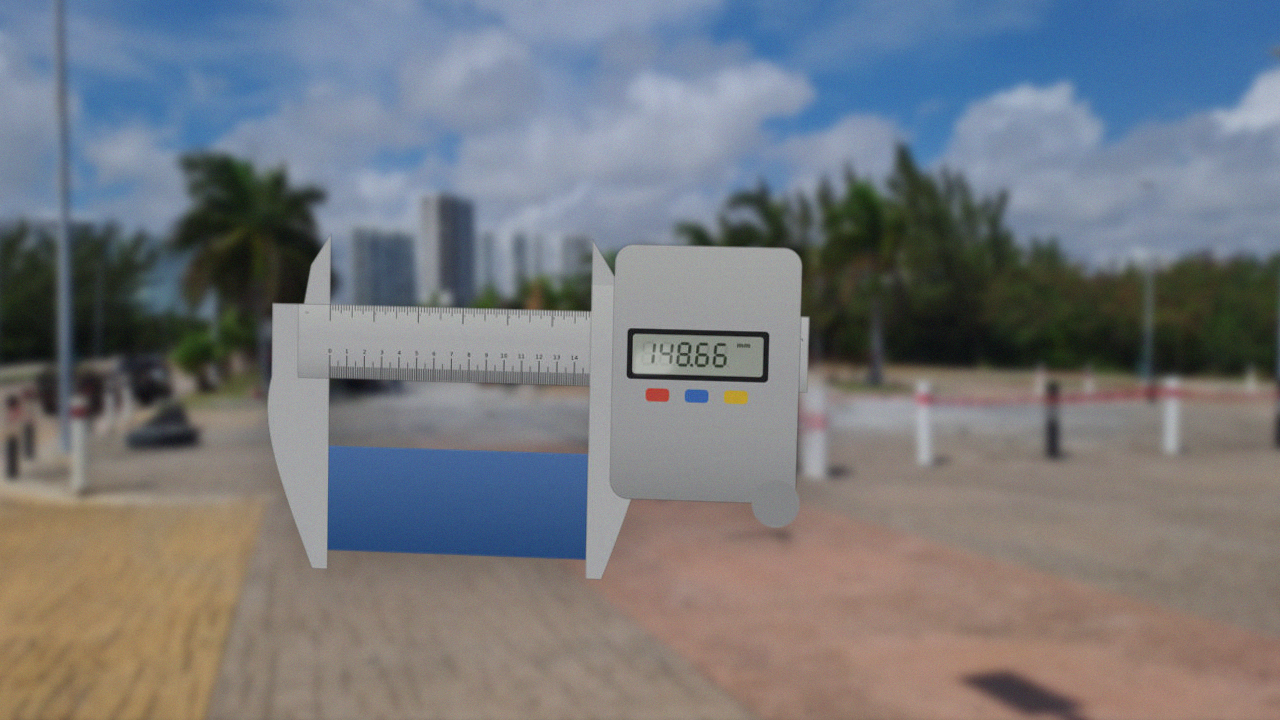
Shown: 148.66 mm
